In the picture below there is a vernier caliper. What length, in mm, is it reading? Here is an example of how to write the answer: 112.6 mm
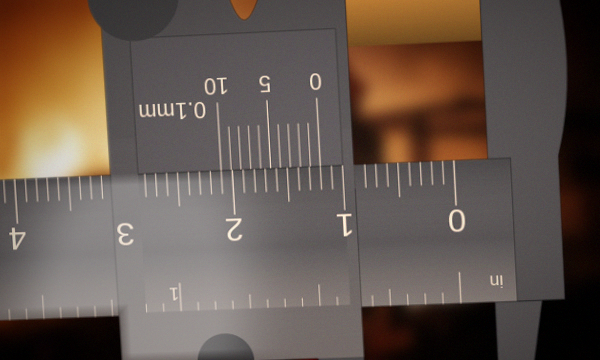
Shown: 12.0 mm
